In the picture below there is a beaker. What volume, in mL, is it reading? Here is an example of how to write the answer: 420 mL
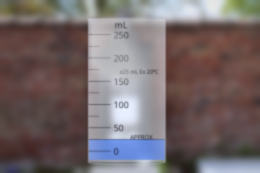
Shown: 25 mL
